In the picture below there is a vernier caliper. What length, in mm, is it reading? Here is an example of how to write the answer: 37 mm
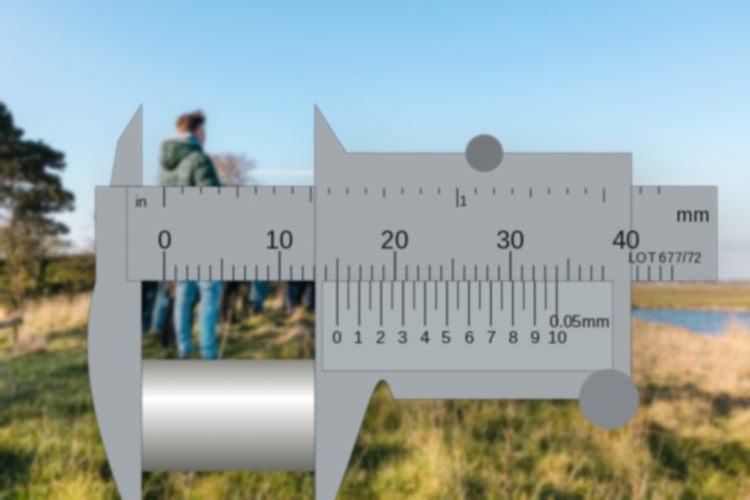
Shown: 15.0 mm
